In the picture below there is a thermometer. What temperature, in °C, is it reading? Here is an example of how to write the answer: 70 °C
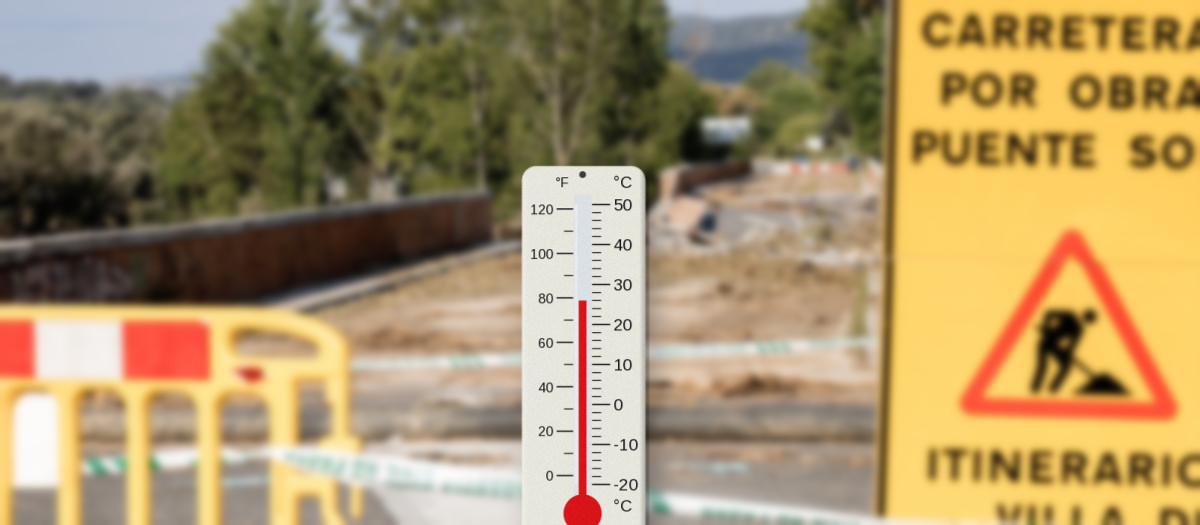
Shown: 26 °C
